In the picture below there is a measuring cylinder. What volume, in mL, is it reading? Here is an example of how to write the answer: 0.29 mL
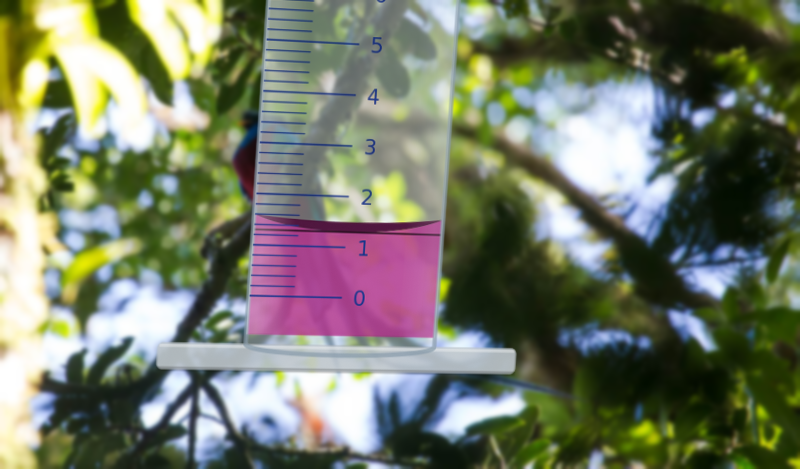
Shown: 1.3 mL
